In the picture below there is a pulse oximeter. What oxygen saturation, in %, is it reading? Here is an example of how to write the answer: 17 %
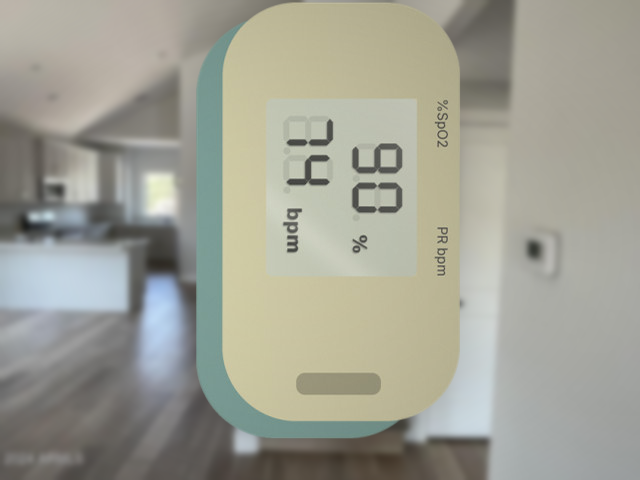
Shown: 90 %
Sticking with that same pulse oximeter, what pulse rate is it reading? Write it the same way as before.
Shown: 74 bpm
